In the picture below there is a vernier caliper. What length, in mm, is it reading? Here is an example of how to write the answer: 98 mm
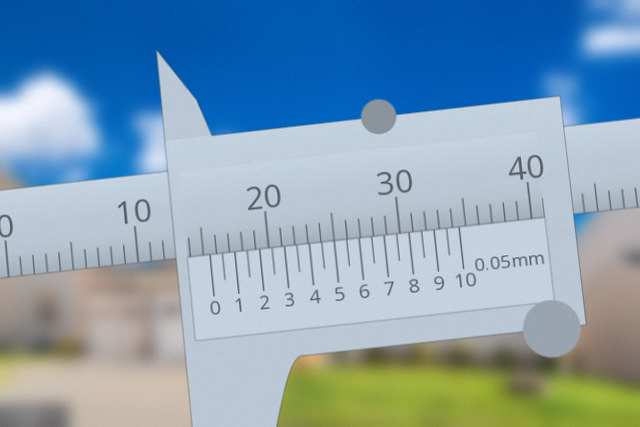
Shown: 15.5 mm
